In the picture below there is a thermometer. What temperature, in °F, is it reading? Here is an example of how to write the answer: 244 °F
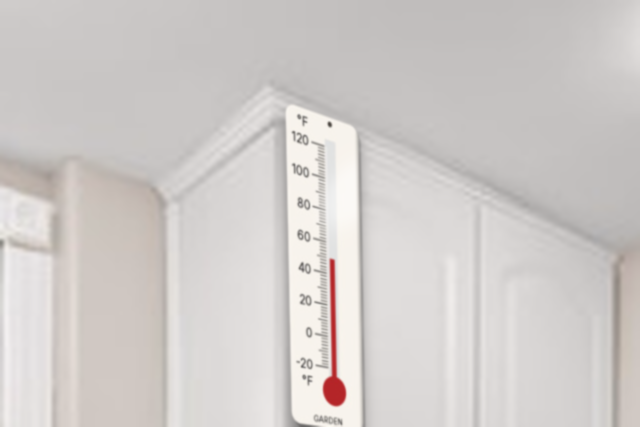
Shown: 50 °F
